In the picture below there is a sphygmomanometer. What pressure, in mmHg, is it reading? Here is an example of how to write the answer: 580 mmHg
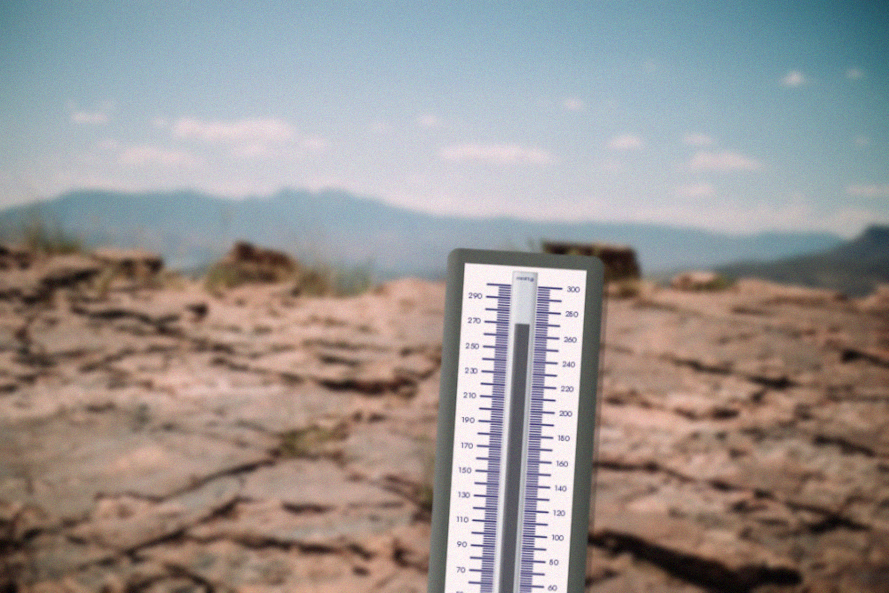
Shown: 270 mmHg
